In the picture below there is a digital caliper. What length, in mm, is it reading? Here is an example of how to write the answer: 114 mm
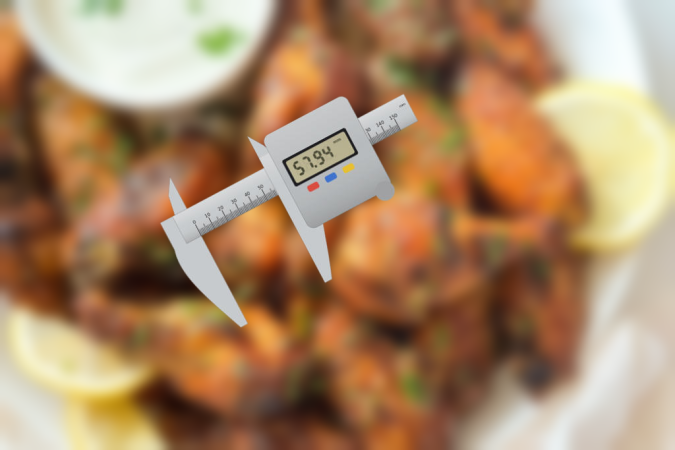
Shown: 57.94 mm
